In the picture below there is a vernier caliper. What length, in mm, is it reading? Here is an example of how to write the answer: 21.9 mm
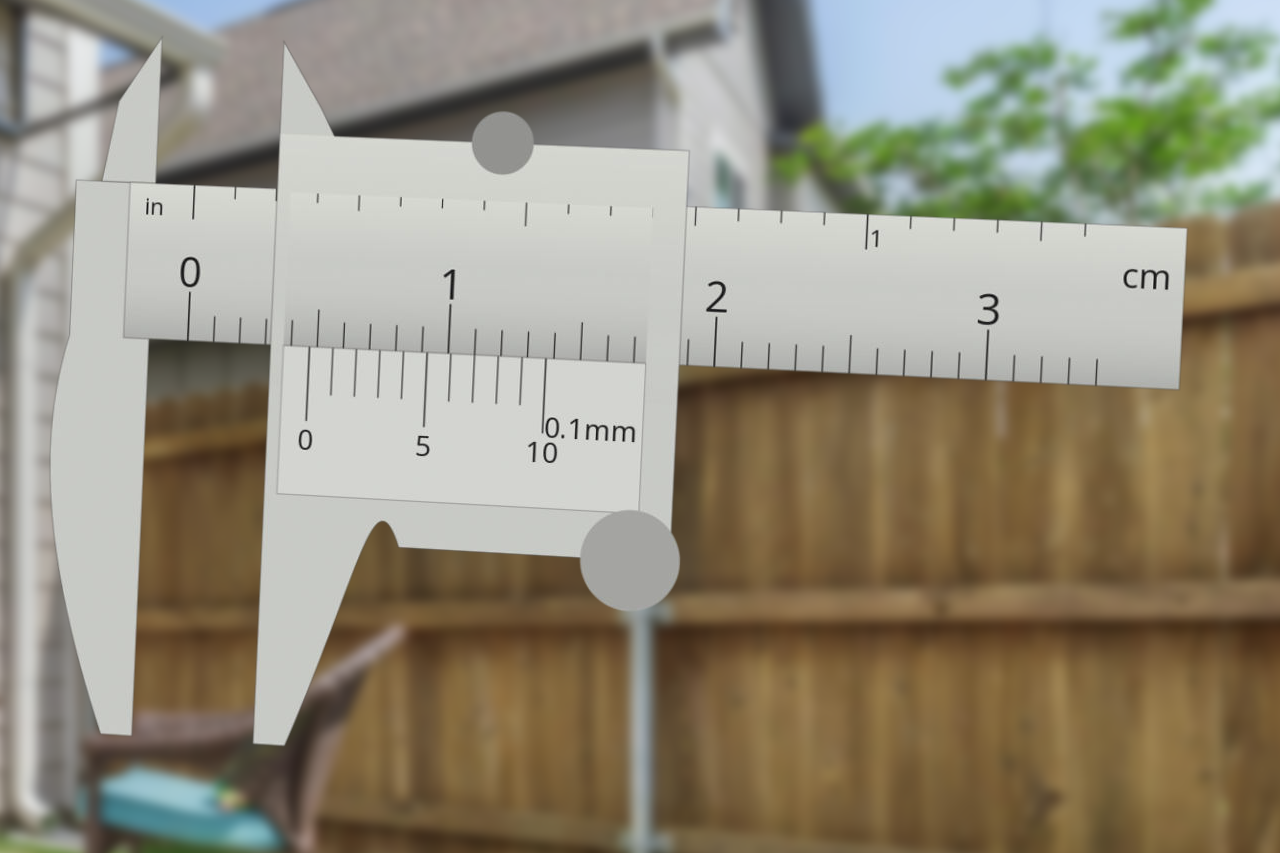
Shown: 4.7 mm
